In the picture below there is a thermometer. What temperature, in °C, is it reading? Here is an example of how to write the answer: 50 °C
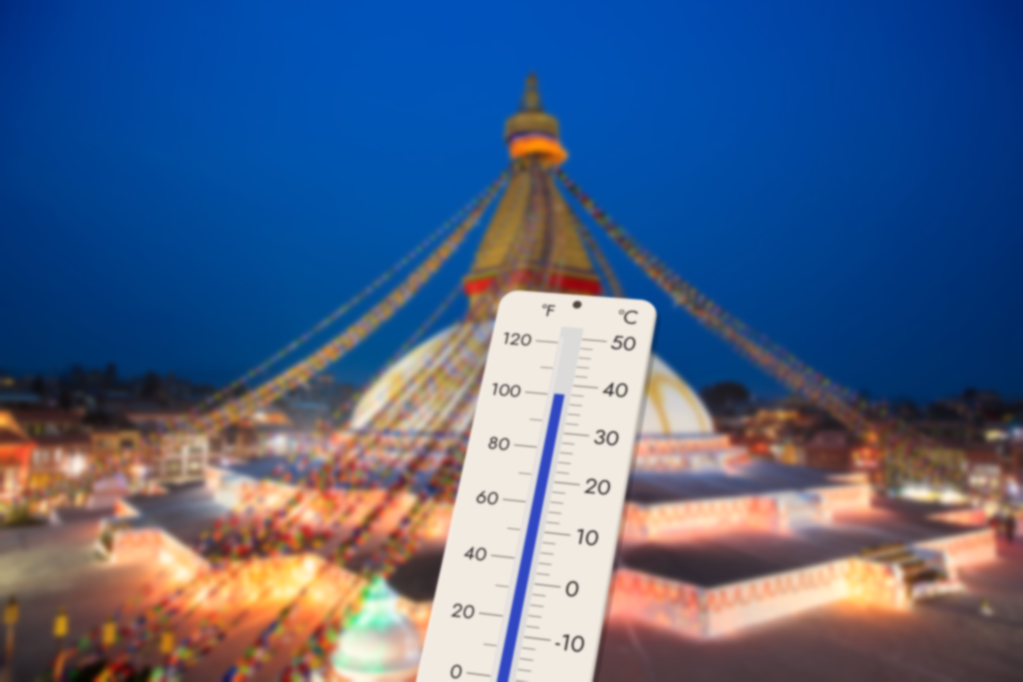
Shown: 38 °C
